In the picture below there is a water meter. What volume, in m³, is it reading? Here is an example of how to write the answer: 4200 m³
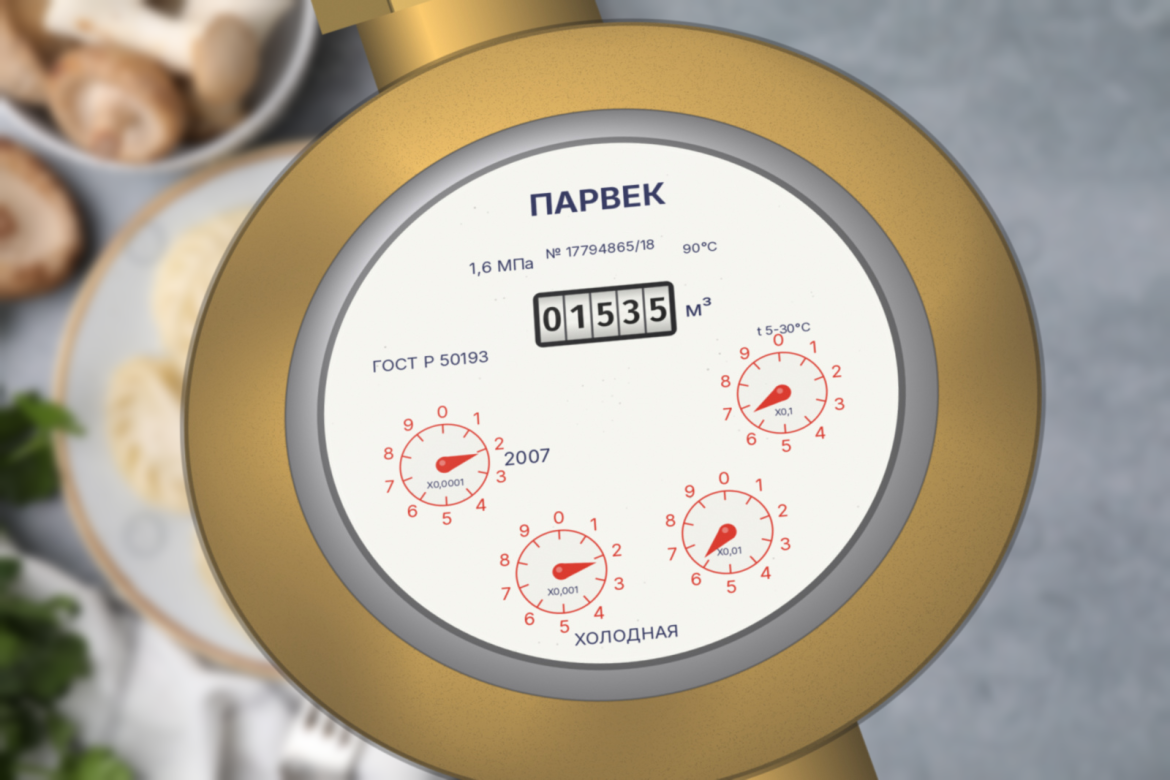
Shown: 1535.6622 m³
